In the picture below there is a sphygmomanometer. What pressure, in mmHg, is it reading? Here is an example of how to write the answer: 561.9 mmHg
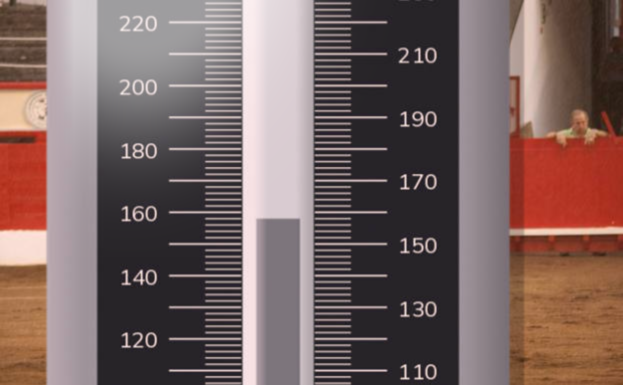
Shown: 158 mmHg
